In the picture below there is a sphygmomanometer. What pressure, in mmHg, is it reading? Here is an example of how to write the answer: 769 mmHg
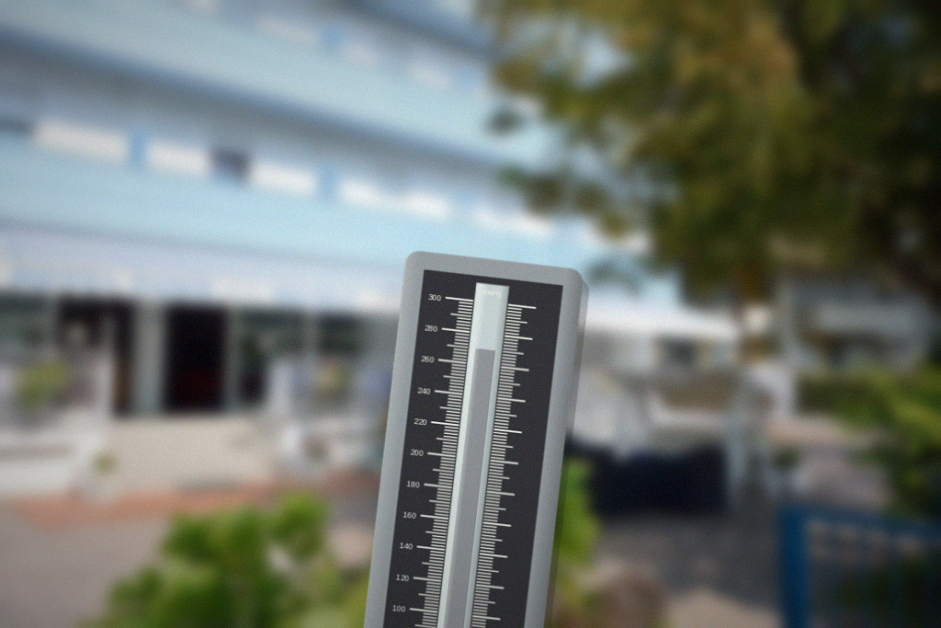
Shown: 270 mmHg
